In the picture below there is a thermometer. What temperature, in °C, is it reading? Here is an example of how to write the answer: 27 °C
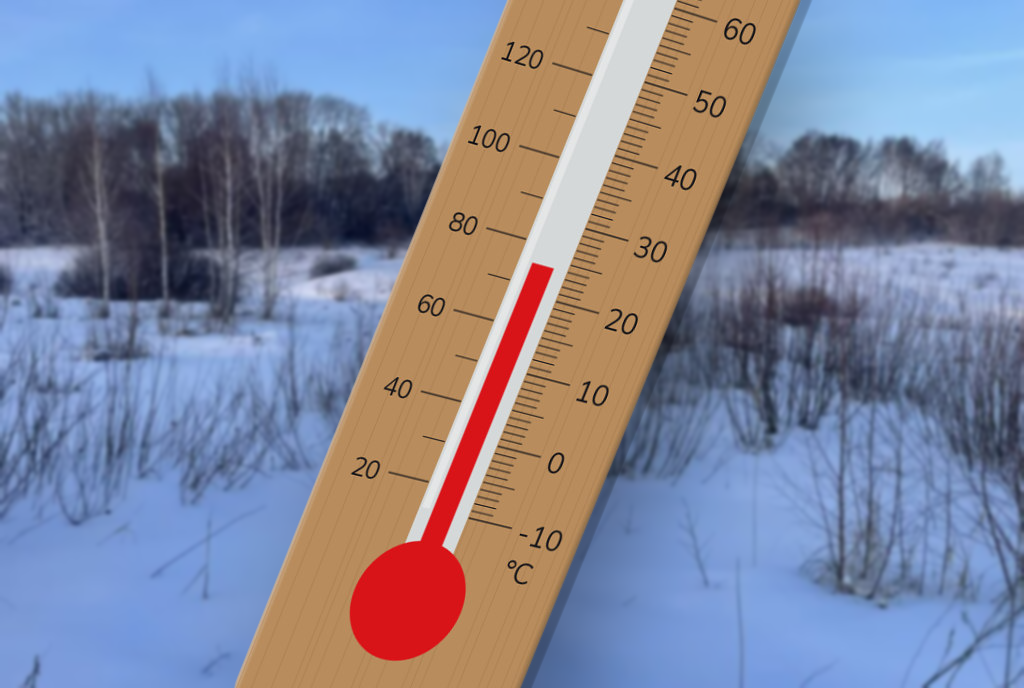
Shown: 24 °C
